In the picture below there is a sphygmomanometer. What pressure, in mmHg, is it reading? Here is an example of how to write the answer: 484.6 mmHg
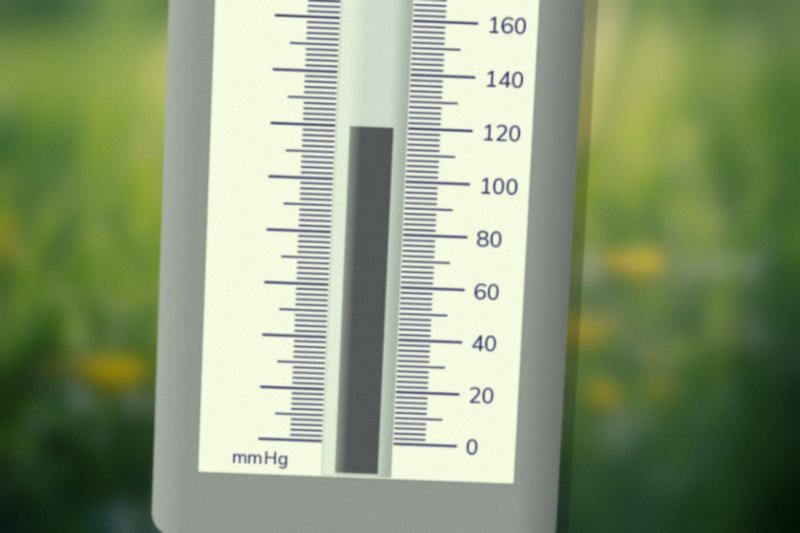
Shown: 120 mmHg
